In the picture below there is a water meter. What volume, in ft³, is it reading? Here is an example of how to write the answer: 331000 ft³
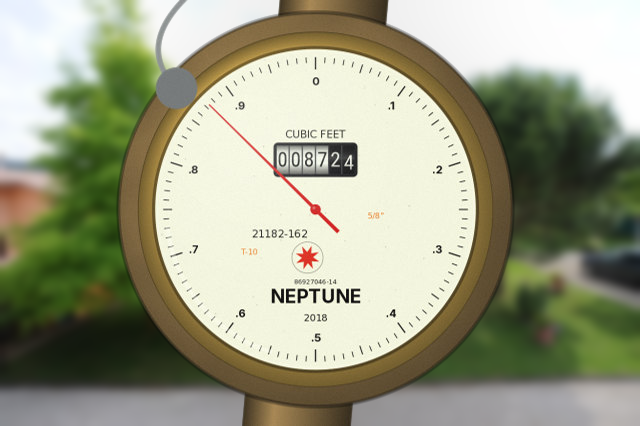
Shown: 8723.87 ft³
